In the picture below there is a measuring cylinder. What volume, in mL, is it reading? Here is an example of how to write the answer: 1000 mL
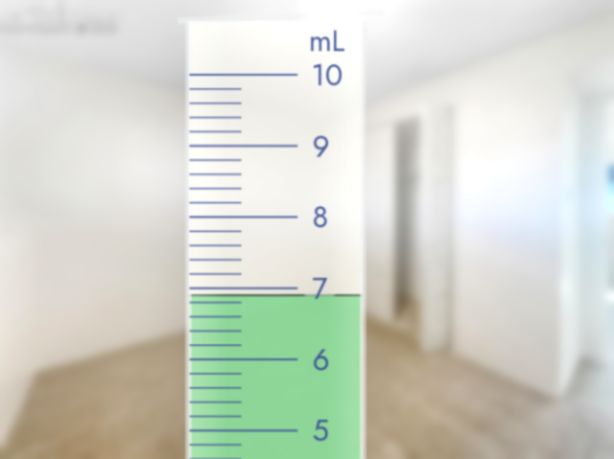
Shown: 6.9 mL
